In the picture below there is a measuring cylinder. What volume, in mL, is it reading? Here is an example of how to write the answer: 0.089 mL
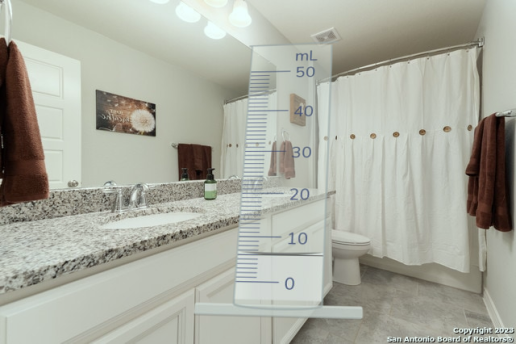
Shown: 6 mL
